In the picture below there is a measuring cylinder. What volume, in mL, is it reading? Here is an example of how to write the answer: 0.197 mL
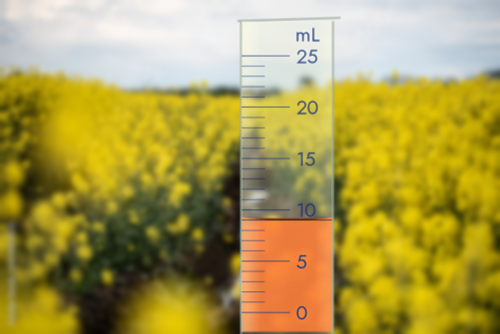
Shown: 9 mL
